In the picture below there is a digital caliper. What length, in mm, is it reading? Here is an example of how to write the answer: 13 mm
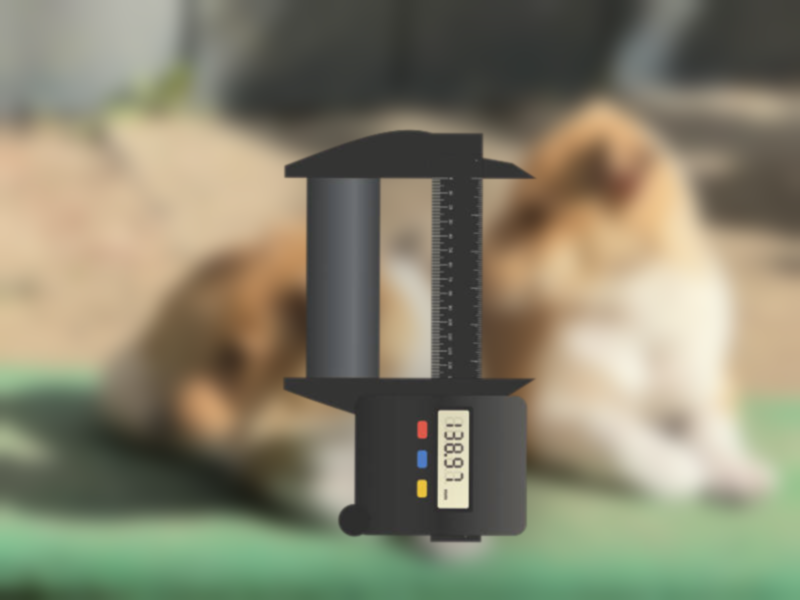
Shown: 138.97 mm
